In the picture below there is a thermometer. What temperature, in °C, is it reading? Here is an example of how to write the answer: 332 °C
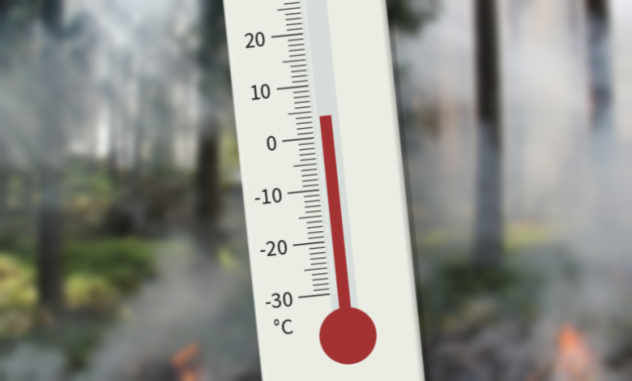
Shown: 4 °C
